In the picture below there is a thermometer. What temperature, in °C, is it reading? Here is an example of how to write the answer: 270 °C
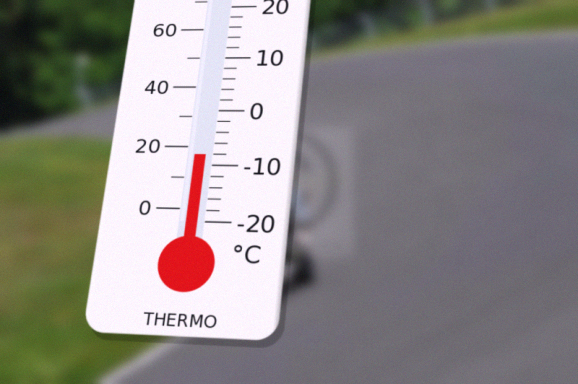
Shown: -8 °C
